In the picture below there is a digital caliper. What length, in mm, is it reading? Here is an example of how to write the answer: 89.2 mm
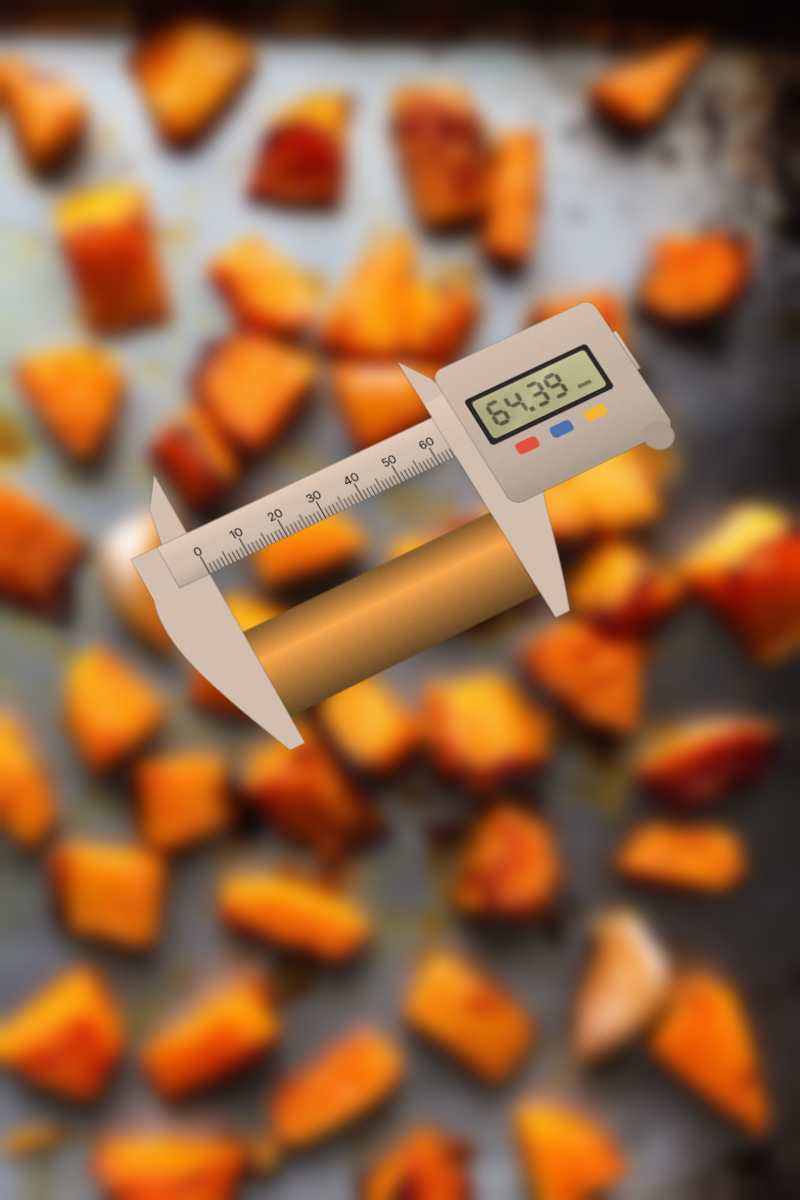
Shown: 64.39 mm
